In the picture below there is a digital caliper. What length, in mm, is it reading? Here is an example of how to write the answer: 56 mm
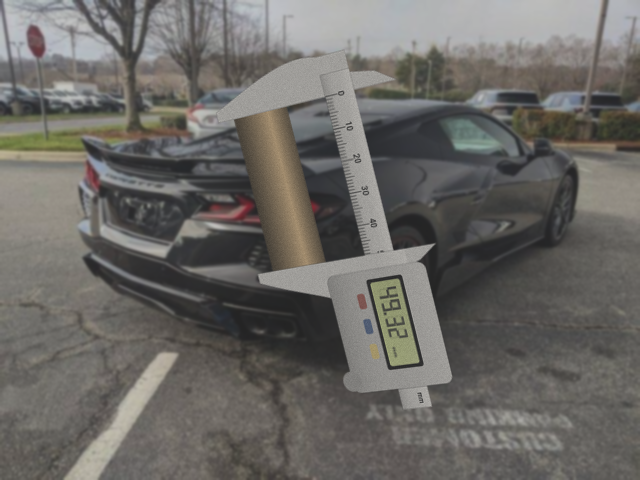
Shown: 49.32 mm
